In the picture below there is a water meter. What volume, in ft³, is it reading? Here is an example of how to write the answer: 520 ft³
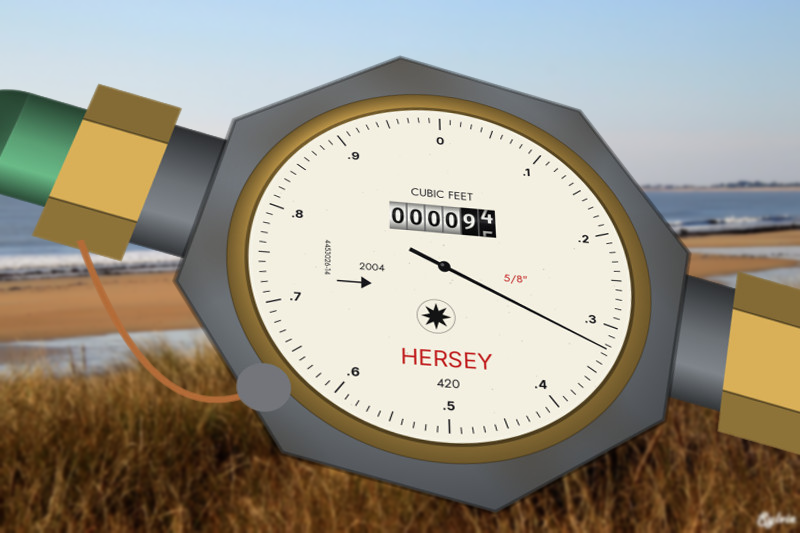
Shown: 94.32 ft³
